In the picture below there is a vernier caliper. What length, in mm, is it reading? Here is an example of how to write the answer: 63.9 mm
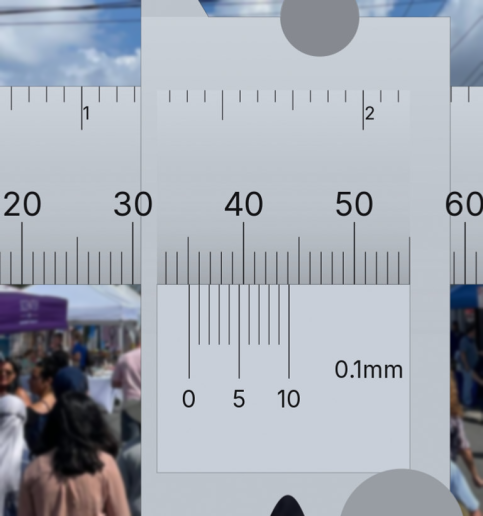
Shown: 35.1 mm
